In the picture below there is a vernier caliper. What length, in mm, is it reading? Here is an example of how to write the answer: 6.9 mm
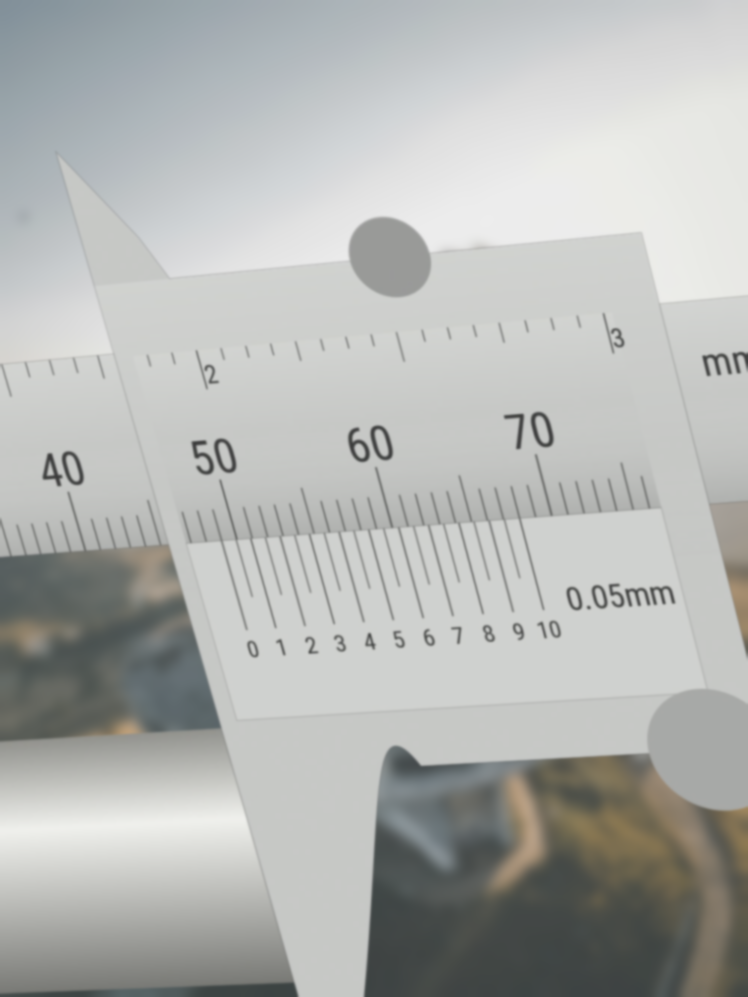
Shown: 49.0 mm
